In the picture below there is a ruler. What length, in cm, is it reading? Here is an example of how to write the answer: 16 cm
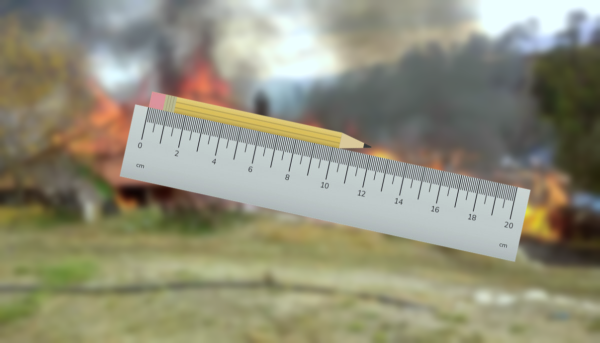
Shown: 12 cm
